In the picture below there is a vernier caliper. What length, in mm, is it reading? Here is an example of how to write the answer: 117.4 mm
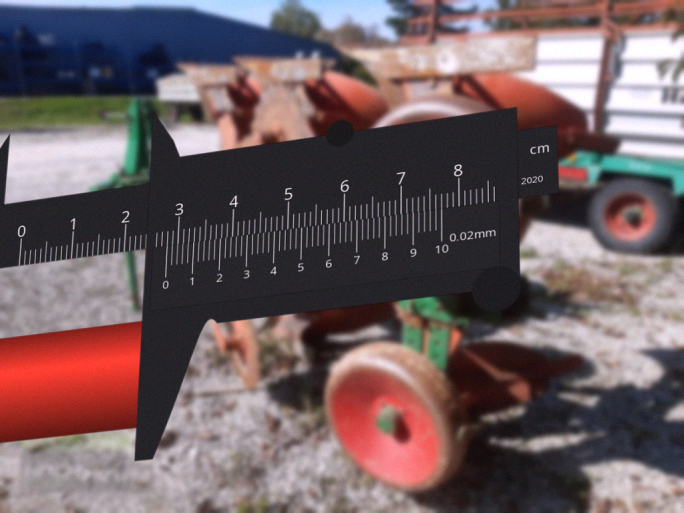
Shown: 28.0 mm
